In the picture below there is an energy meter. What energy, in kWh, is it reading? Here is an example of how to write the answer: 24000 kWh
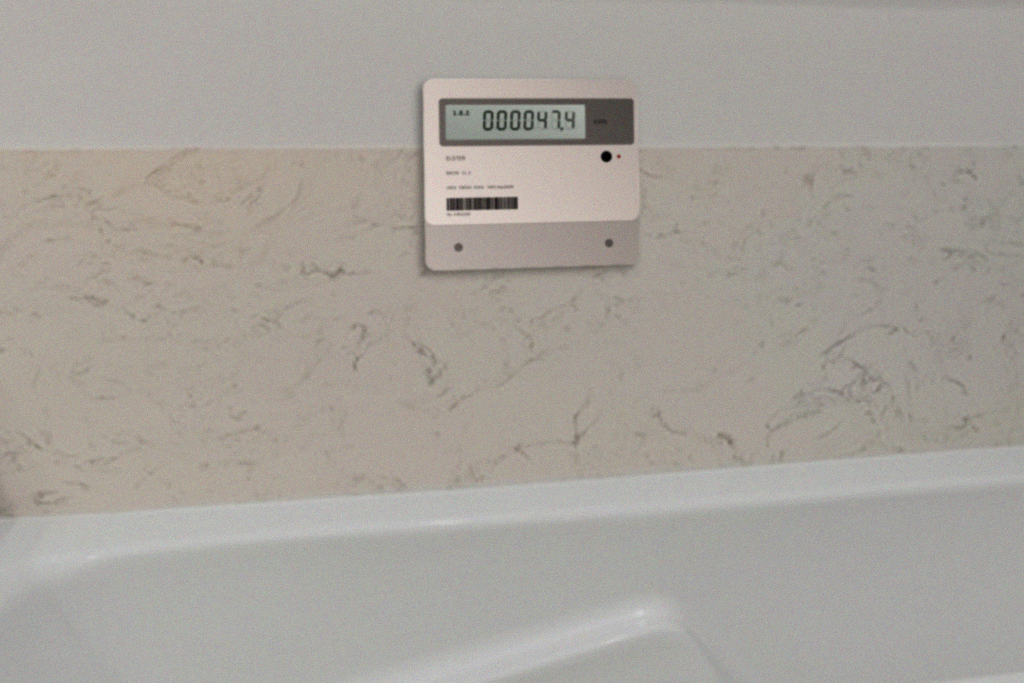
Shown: 47.4 kWh
